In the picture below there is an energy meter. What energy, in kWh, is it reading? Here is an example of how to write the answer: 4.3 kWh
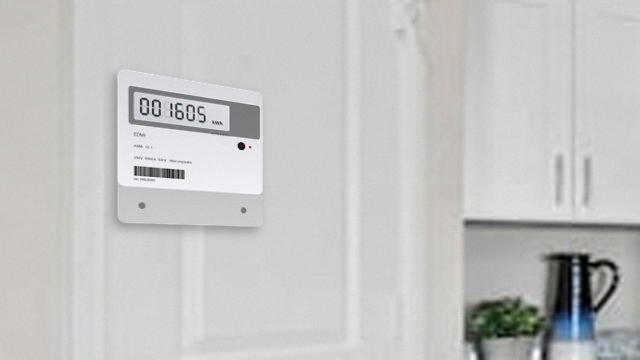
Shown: 1605 kWh
